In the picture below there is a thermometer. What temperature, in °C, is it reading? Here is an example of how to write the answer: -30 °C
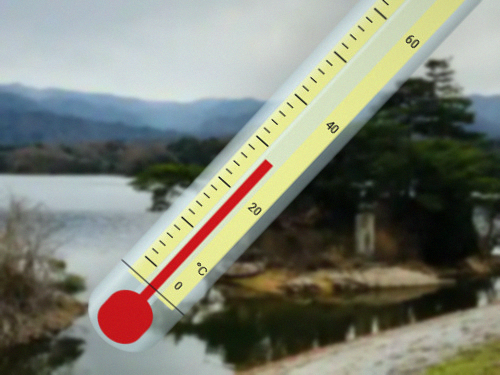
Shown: 28 °C
